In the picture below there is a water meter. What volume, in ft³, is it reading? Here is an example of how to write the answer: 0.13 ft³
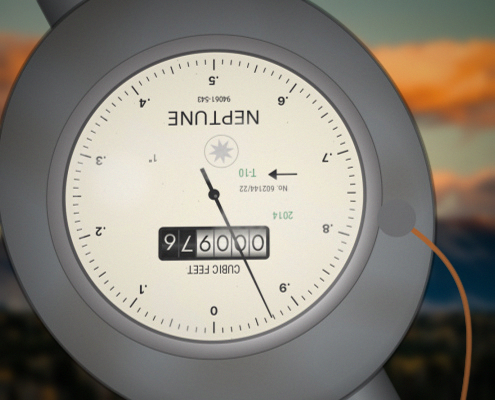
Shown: 975.93 ft³
